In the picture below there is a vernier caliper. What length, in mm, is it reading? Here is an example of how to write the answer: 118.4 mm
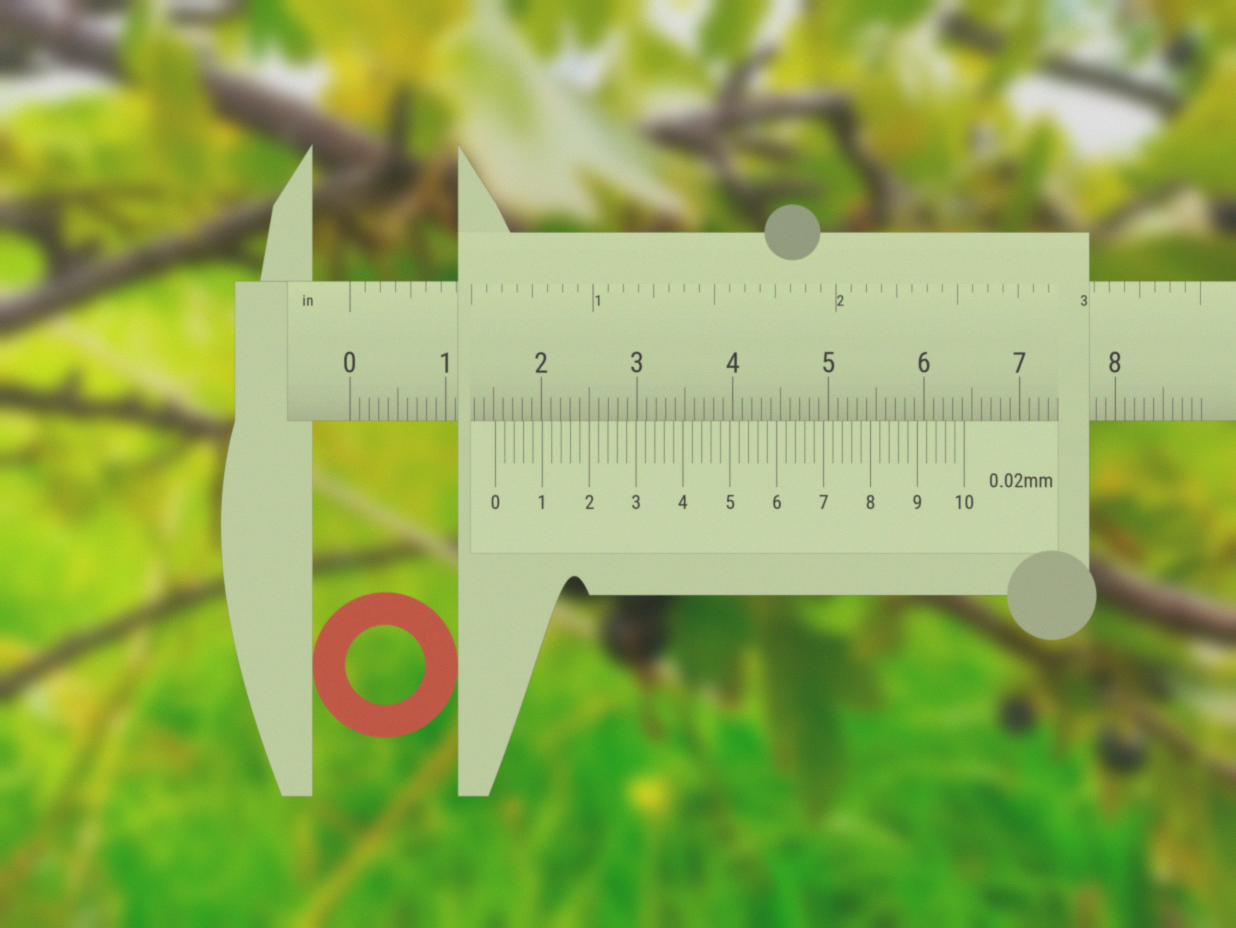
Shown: 15.2 mm
